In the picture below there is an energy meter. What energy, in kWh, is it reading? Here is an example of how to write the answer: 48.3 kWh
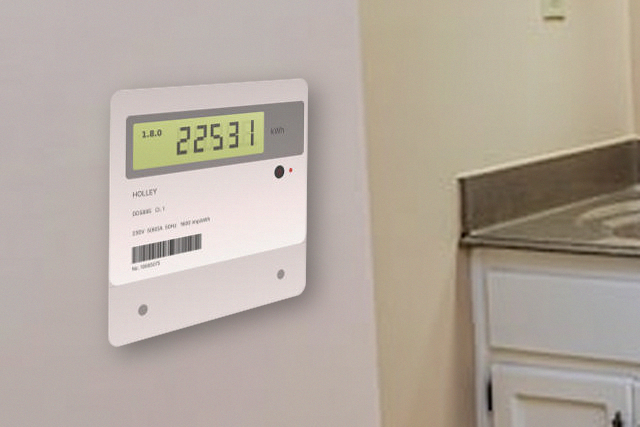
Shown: 22531 kWh
